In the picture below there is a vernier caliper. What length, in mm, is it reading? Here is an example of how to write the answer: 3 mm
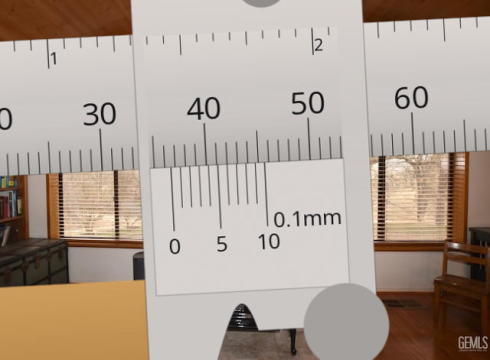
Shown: 36.6 mm
